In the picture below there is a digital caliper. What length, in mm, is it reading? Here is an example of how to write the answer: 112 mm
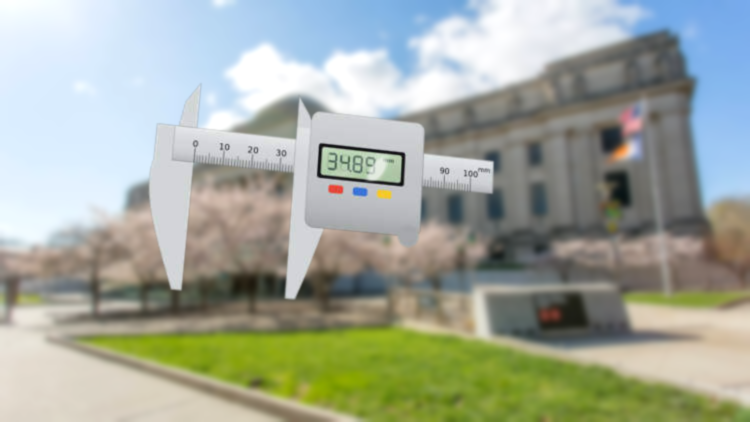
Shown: 34.89 mm
